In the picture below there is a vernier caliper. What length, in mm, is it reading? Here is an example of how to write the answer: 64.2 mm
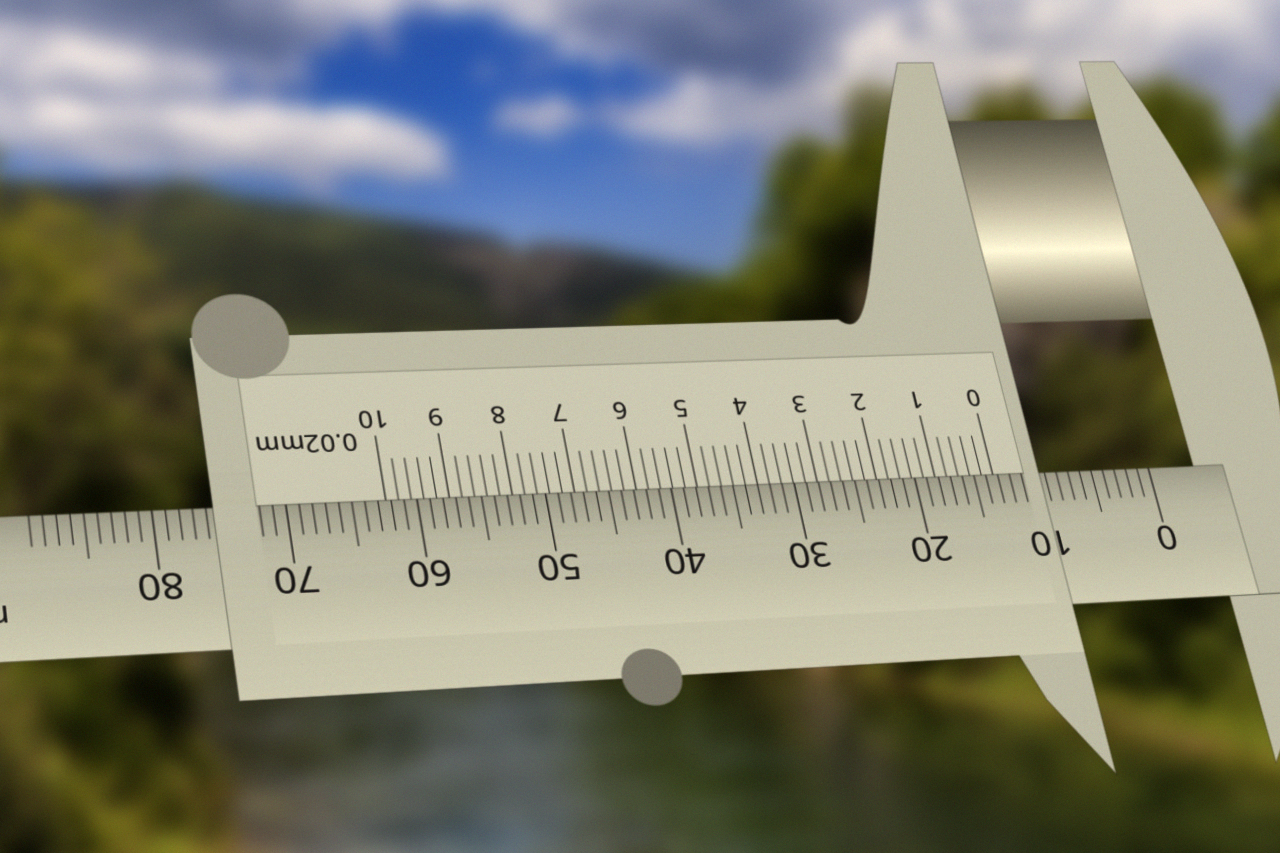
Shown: 13.4 mm
